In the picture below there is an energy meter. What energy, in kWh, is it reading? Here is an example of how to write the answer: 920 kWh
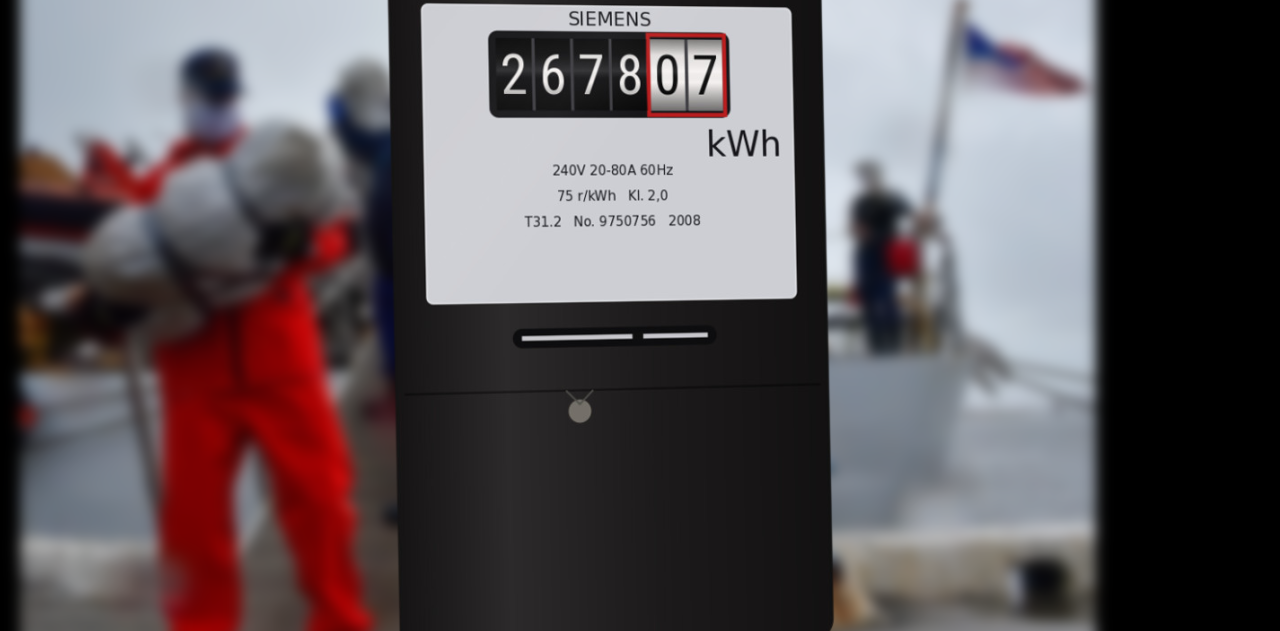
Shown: 2678.07 kWh
